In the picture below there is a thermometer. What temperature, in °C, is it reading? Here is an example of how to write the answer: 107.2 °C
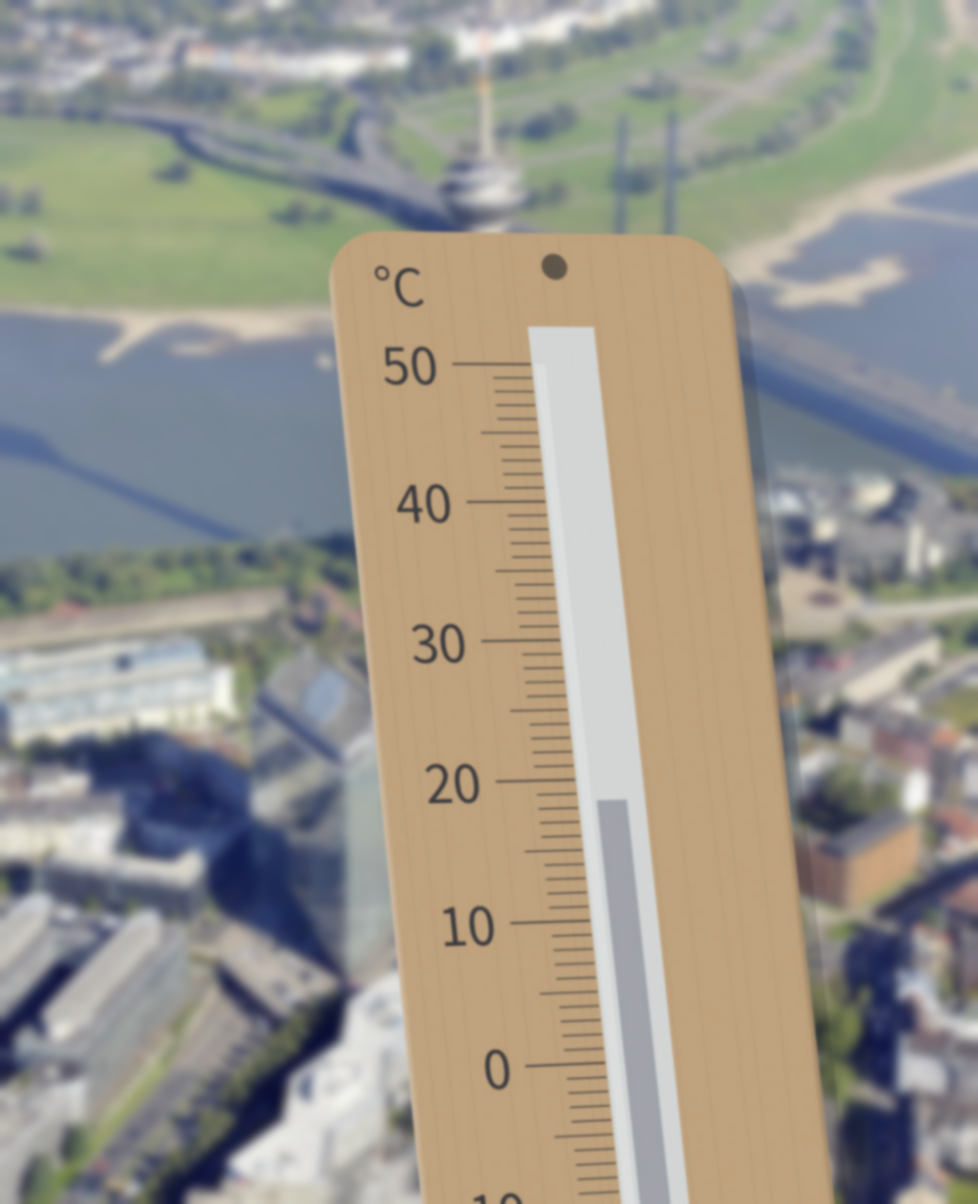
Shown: 18.5 °C
